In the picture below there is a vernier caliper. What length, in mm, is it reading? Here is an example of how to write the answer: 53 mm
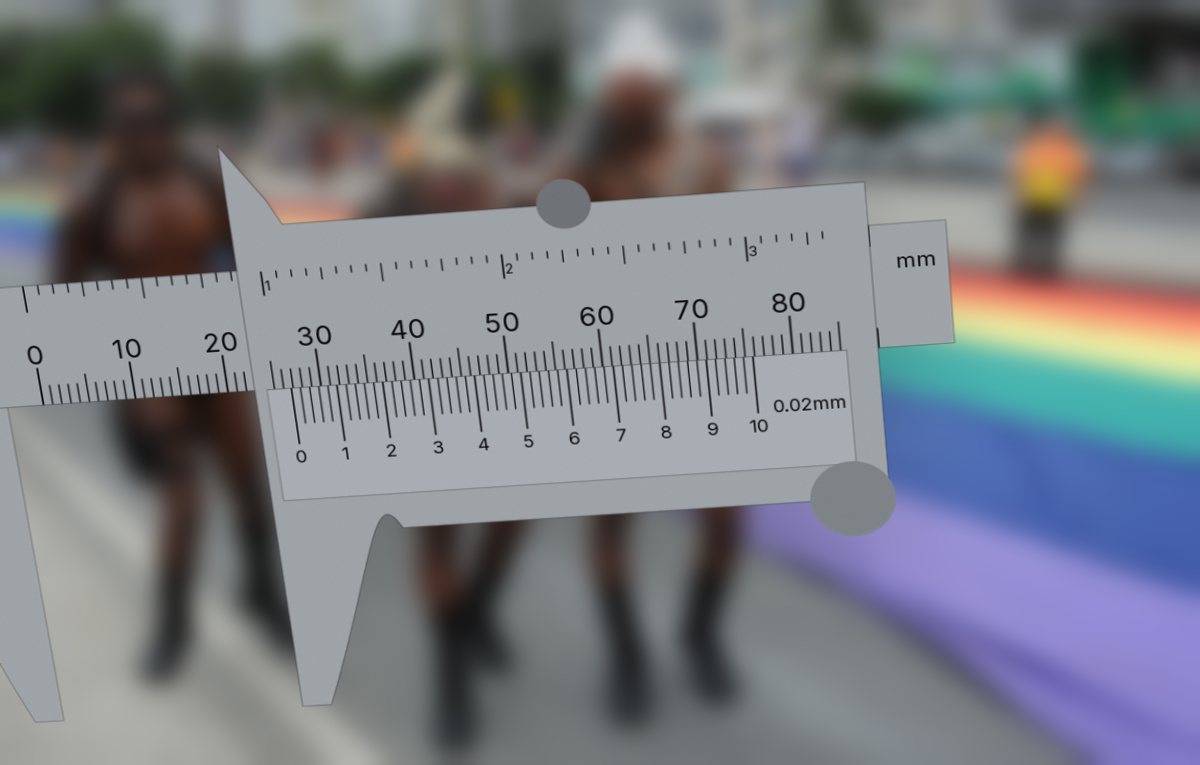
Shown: 26.8 mm
